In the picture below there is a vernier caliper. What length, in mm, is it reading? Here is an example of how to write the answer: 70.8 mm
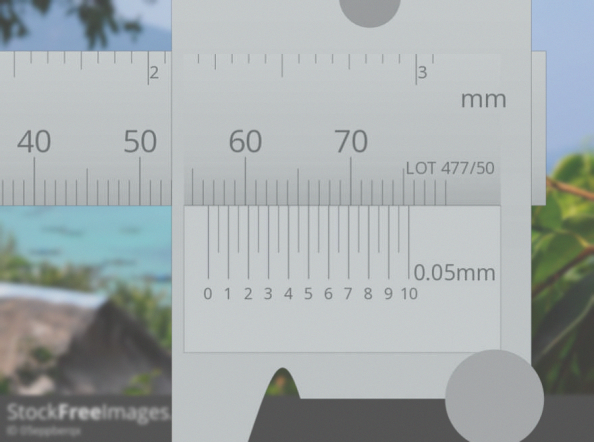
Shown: 56.5 mm
